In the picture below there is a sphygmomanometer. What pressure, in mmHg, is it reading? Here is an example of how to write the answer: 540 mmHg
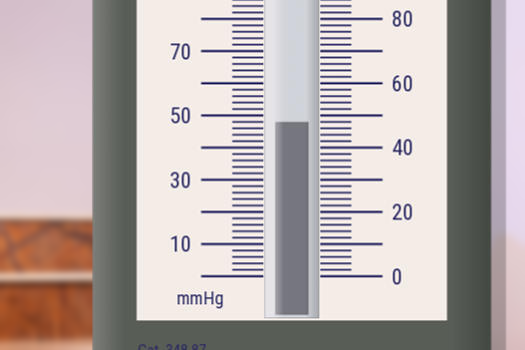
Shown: 48 mmHg
